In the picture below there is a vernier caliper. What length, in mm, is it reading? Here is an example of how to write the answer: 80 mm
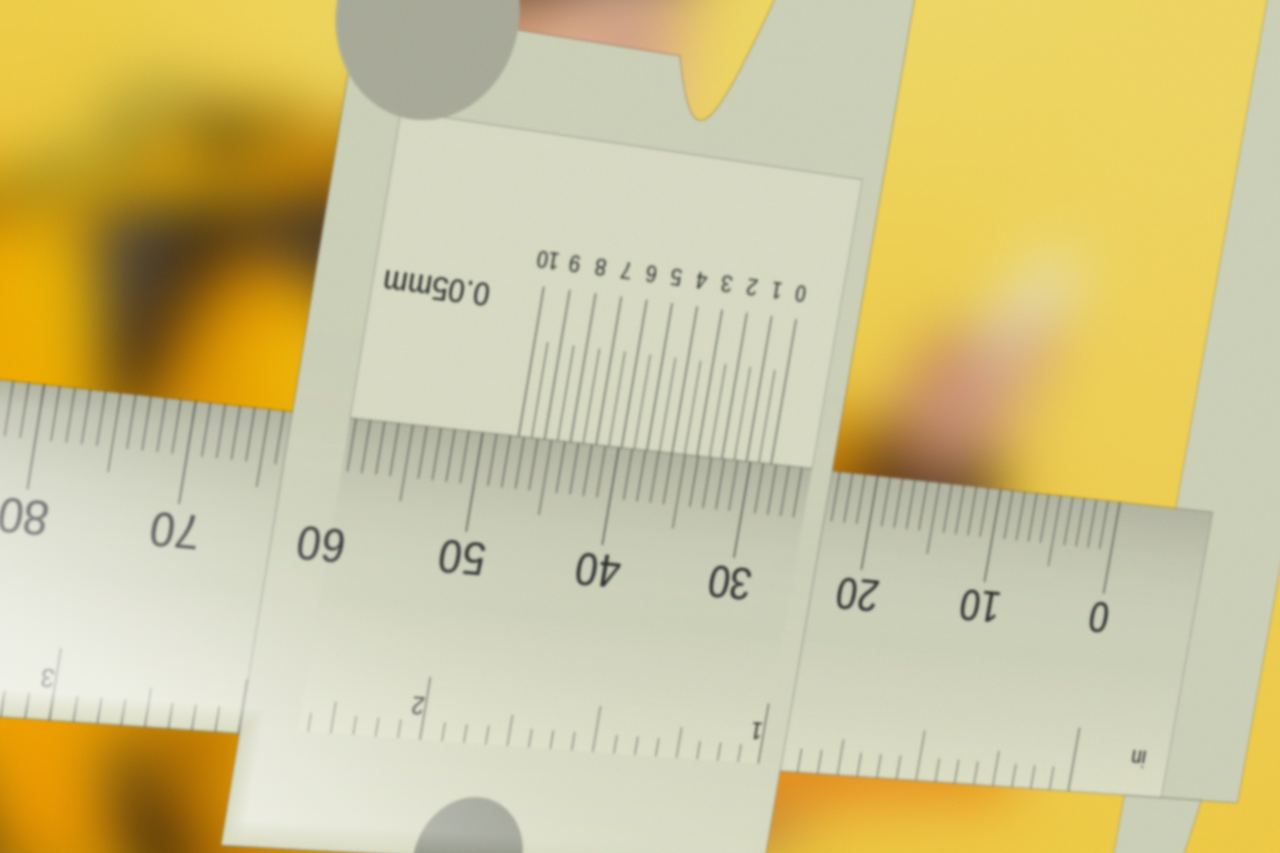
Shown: 28.4 mm
